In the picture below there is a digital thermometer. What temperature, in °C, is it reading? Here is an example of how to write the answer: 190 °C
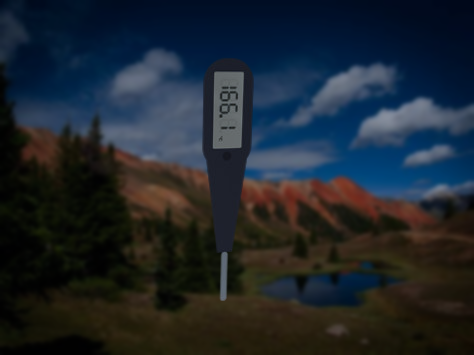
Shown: 166.1 °C
